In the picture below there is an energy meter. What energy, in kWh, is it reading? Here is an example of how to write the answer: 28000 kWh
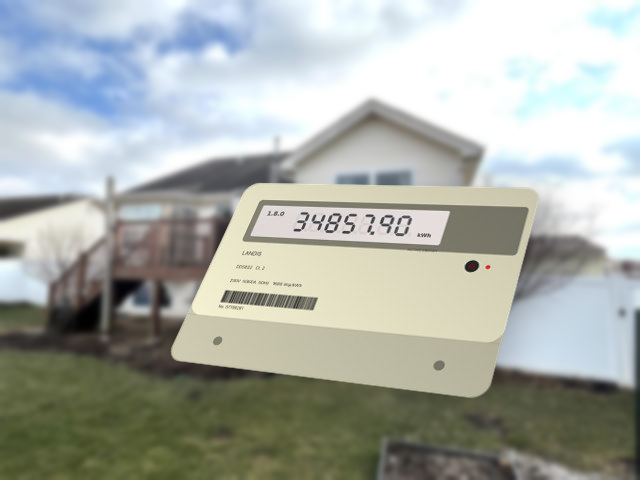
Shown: 34857.90 kWh
